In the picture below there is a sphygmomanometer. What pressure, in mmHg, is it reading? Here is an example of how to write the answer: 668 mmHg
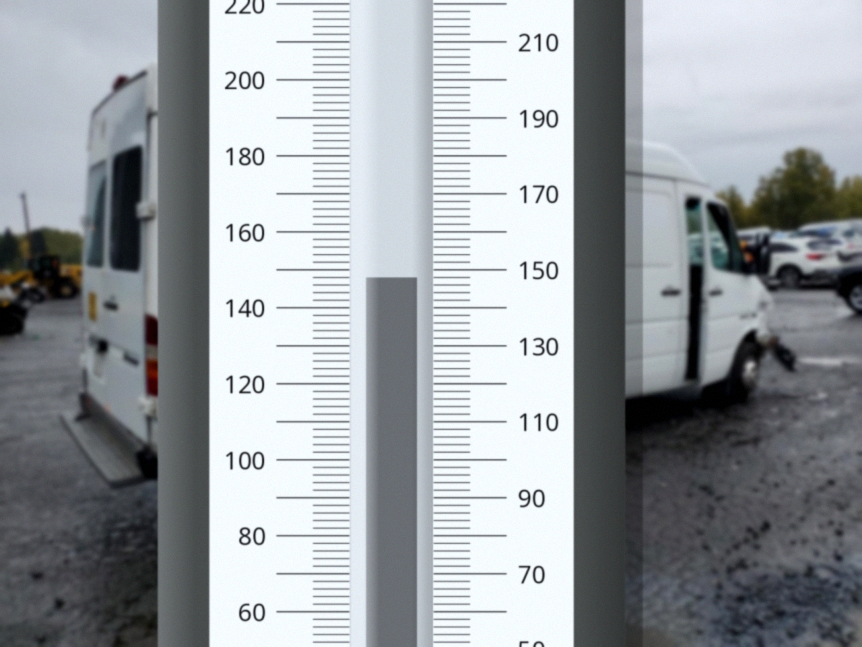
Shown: 148 mmHg
